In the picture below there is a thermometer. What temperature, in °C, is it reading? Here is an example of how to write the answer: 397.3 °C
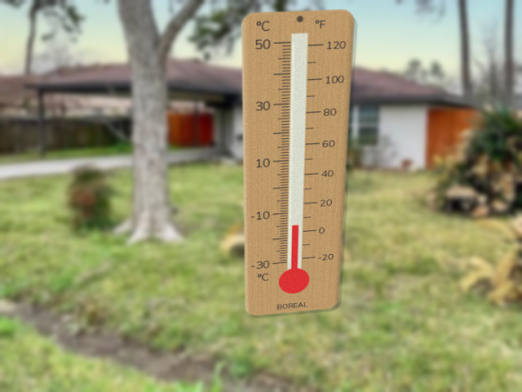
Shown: -15 °C
